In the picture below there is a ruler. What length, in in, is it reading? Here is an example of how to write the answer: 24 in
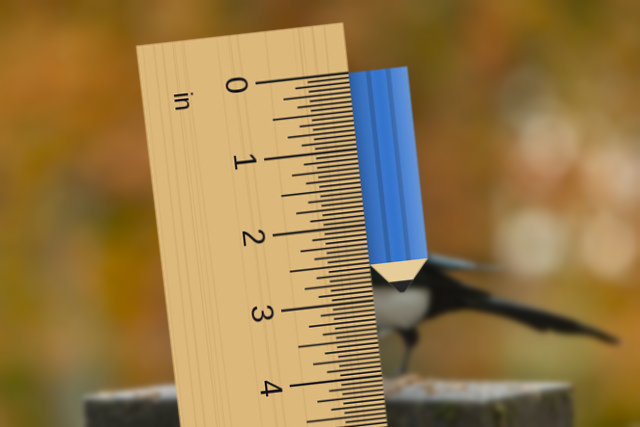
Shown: 2.9375 in
